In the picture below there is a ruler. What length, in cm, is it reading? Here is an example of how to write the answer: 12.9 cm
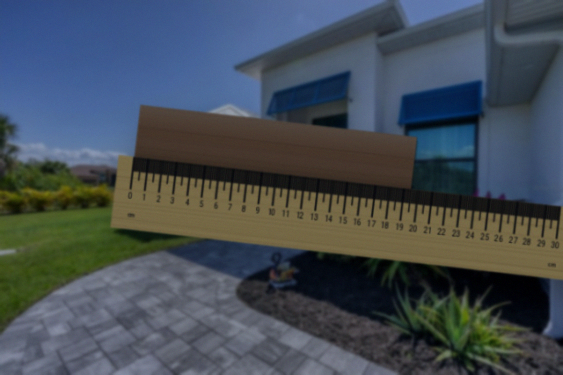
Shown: 19.5 cm
